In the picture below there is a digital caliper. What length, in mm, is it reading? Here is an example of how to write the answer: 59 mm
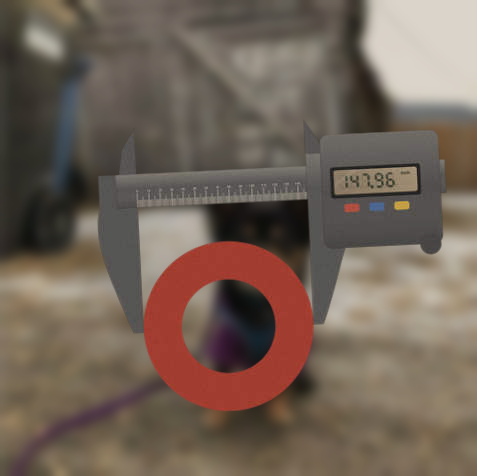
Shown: 147.96 mm
